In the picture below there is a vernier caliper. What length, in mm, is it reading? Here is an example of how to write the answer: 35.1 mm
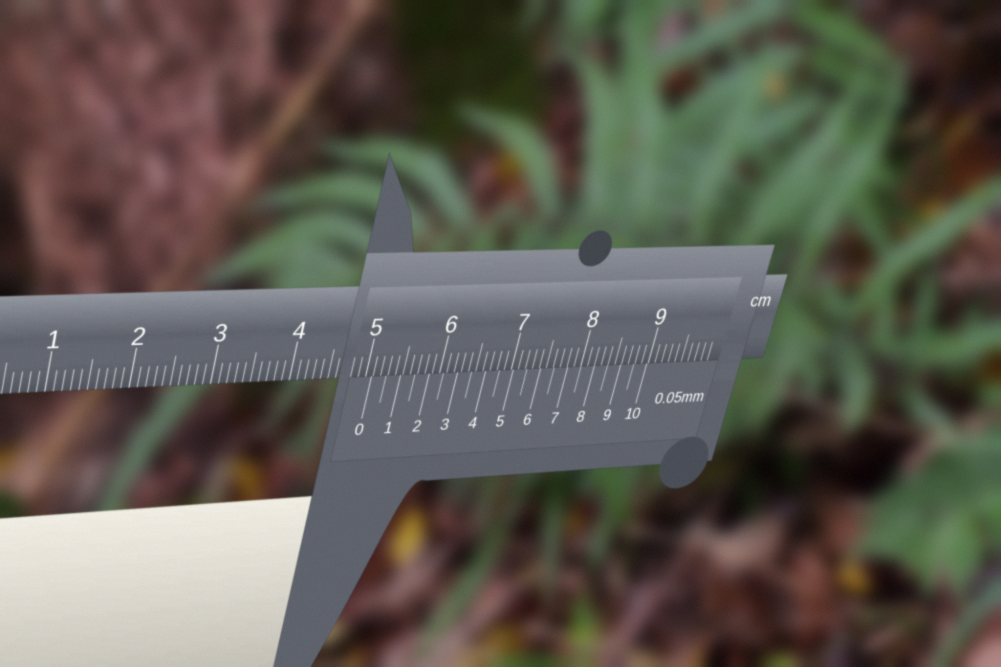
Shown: 50.8 mm
